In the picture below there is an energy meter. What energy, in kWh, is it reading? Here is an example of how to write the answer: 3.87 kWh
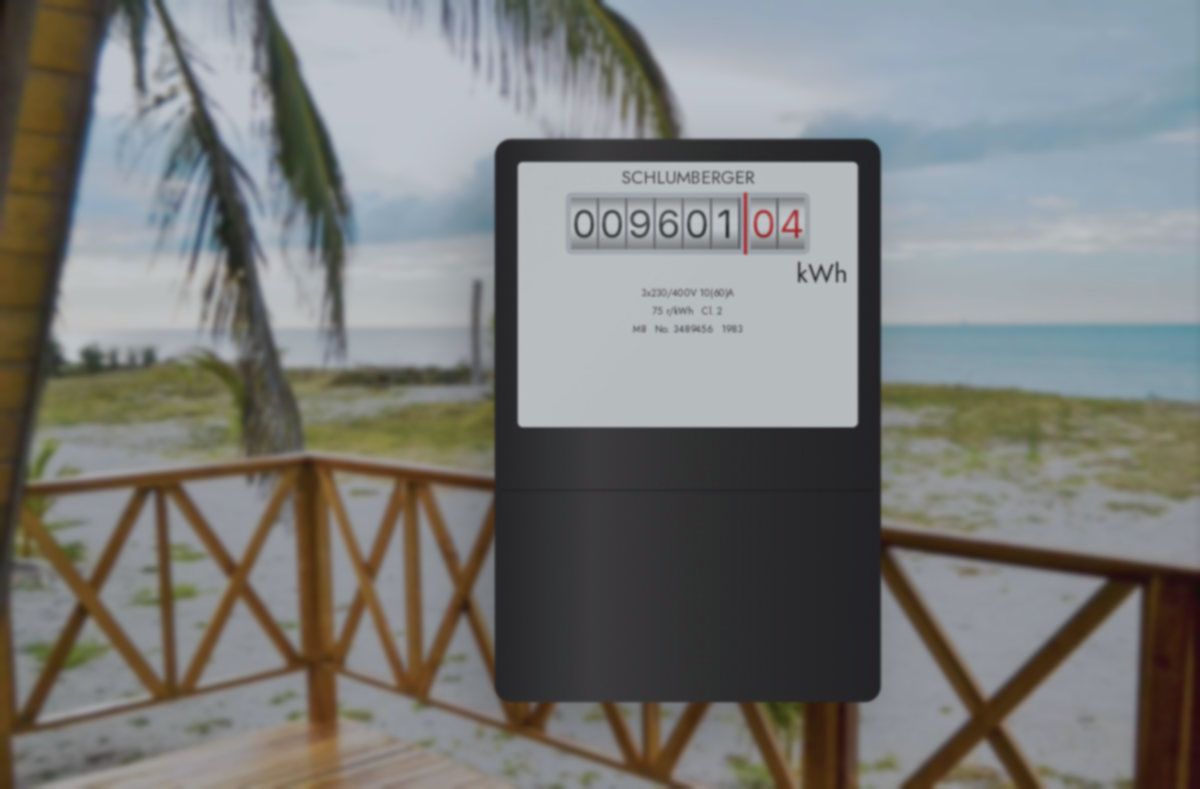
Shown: 9601.04 kWh
